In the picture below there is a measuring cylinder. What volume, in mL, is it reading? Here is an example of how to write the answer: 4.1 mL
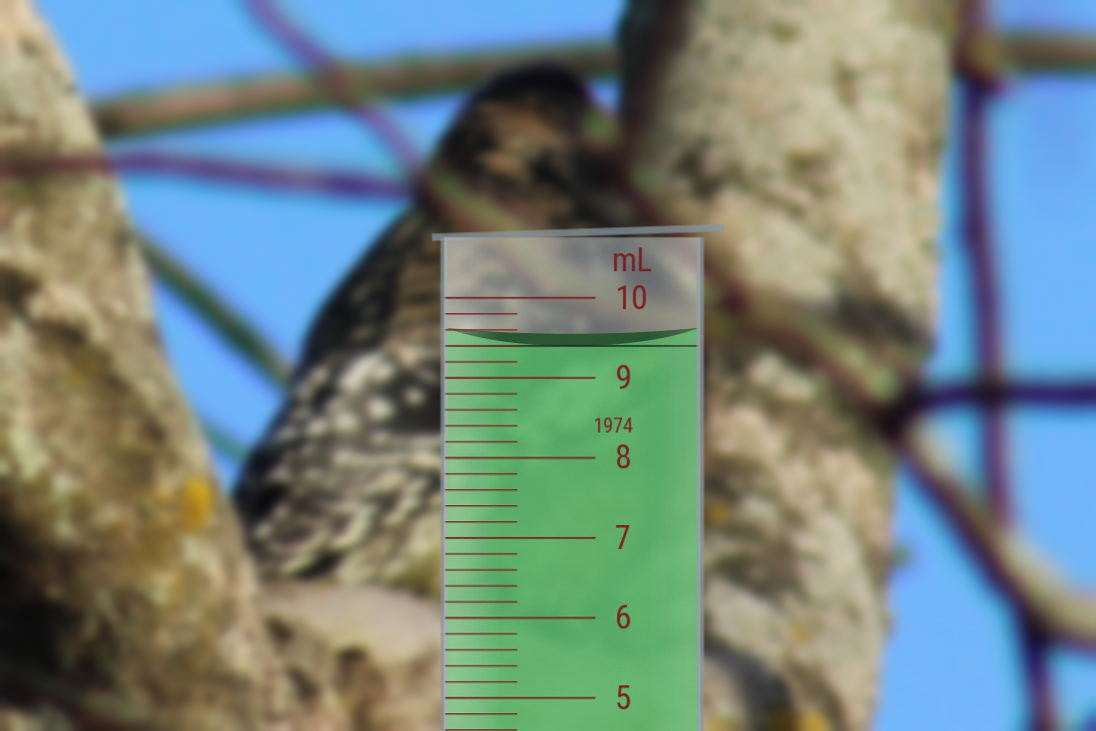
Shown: 9.4 mL
